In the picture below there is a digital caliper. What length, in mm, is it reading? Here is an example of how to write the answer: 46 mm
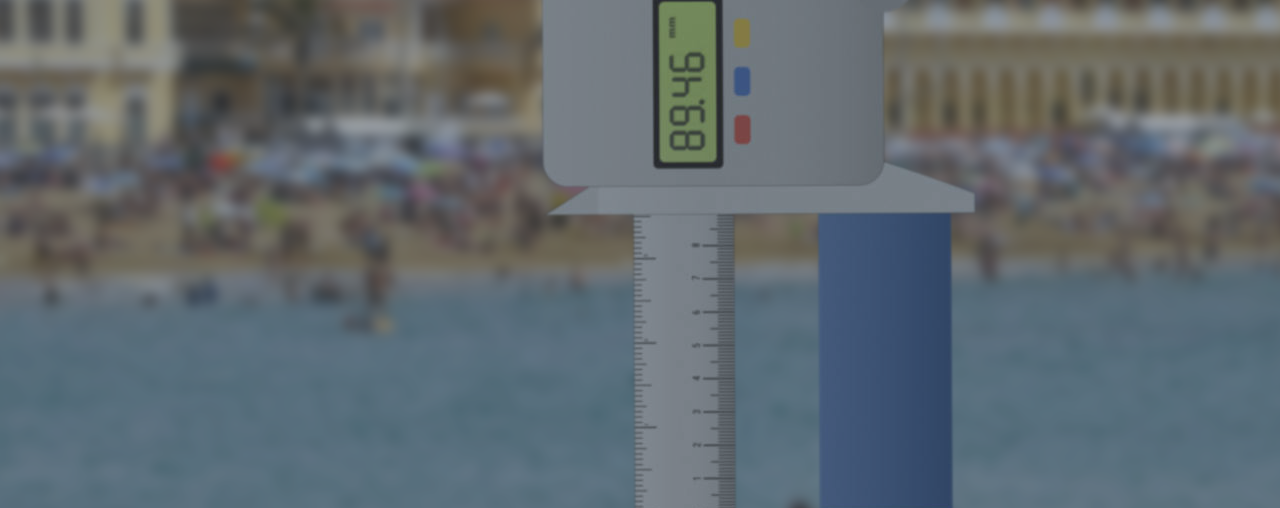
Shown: 89.46 mm
